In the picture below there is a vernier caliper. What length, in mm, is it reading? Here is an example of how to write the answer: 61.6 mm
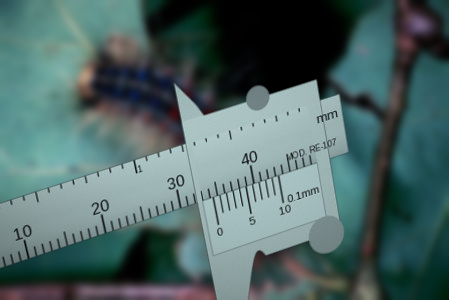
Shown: 34.4 mm
